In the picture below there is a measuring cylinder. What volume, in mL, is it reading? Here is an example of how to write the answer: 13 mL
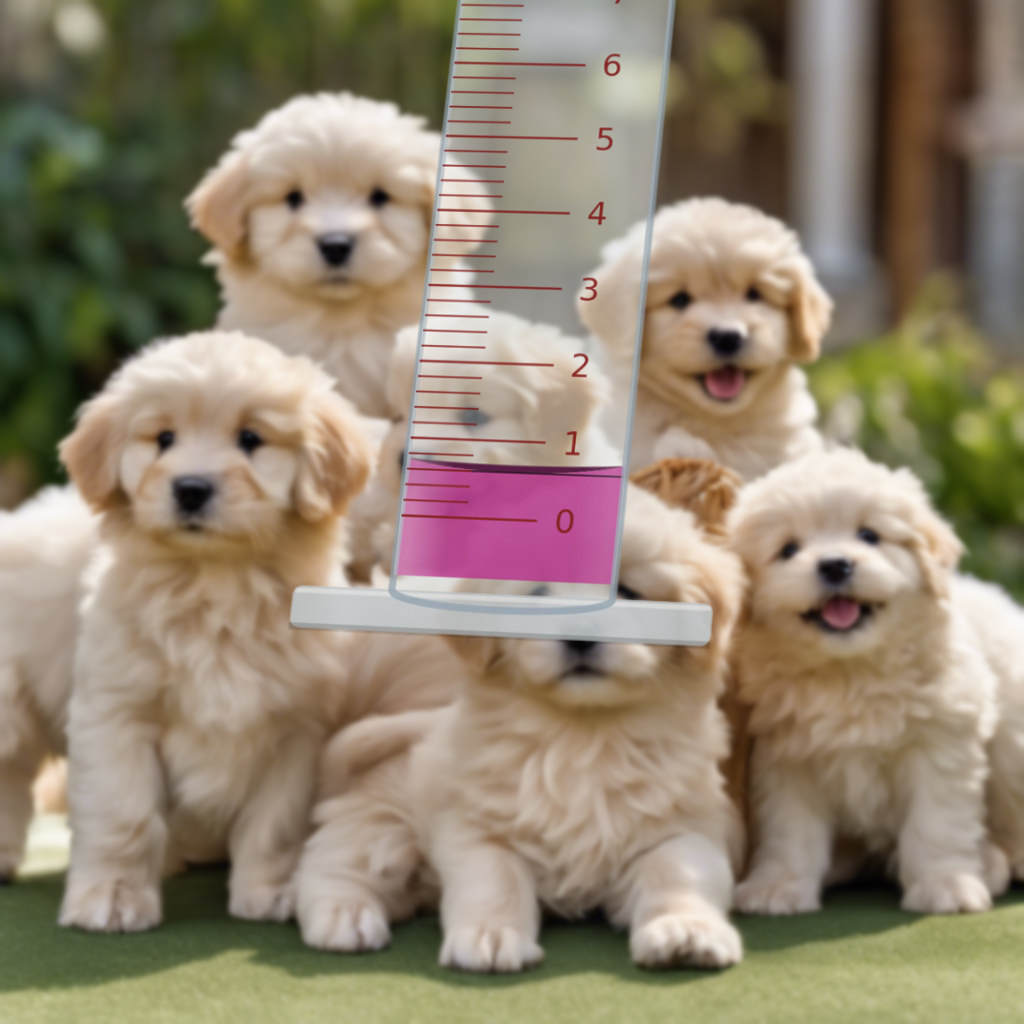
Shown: 0.6 mL
